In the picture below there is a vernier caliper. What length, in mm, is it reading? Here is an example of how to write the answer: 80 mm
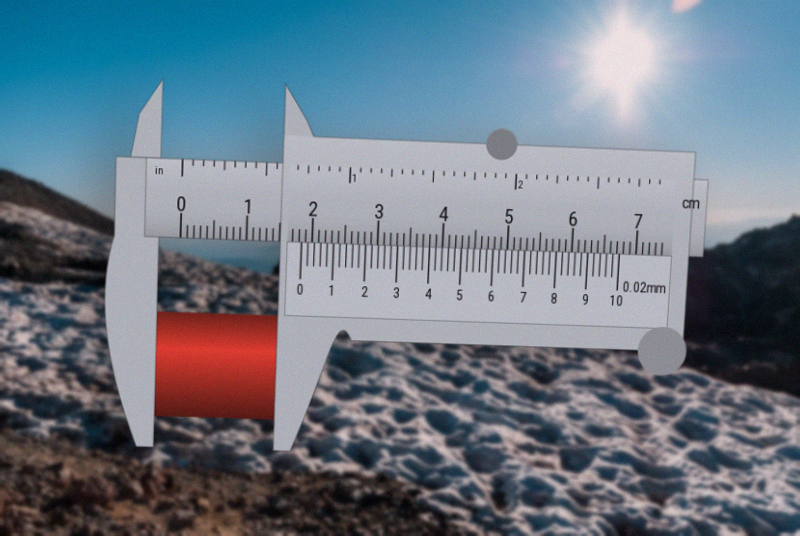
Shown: 18.4 mm
